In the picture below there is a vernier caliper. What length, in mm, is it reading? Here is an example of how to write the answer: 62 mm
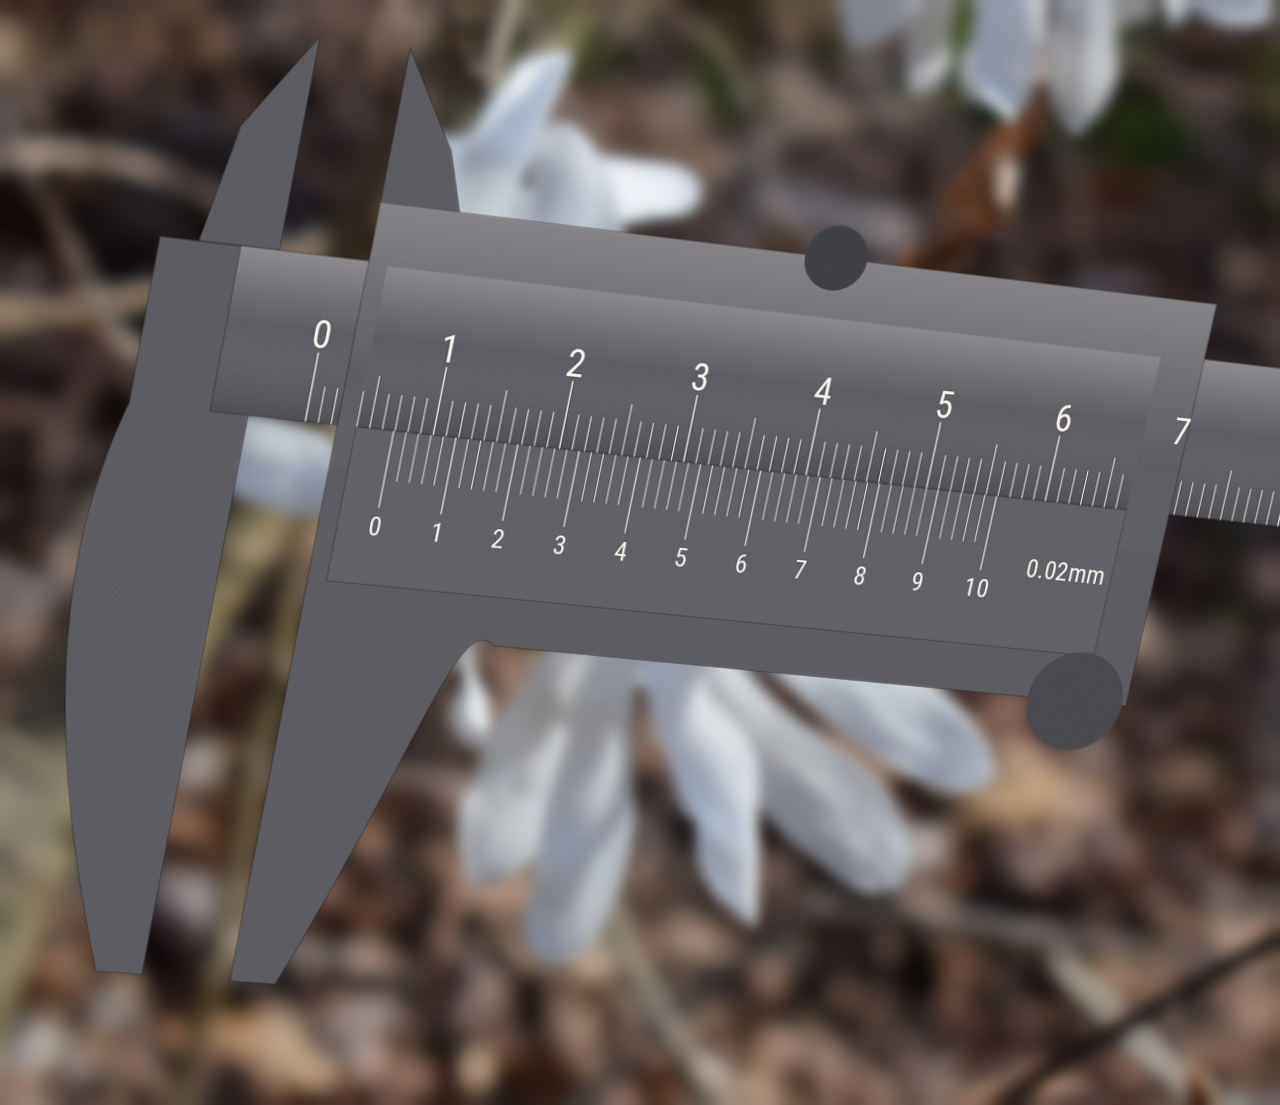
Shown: 6.9 mm
